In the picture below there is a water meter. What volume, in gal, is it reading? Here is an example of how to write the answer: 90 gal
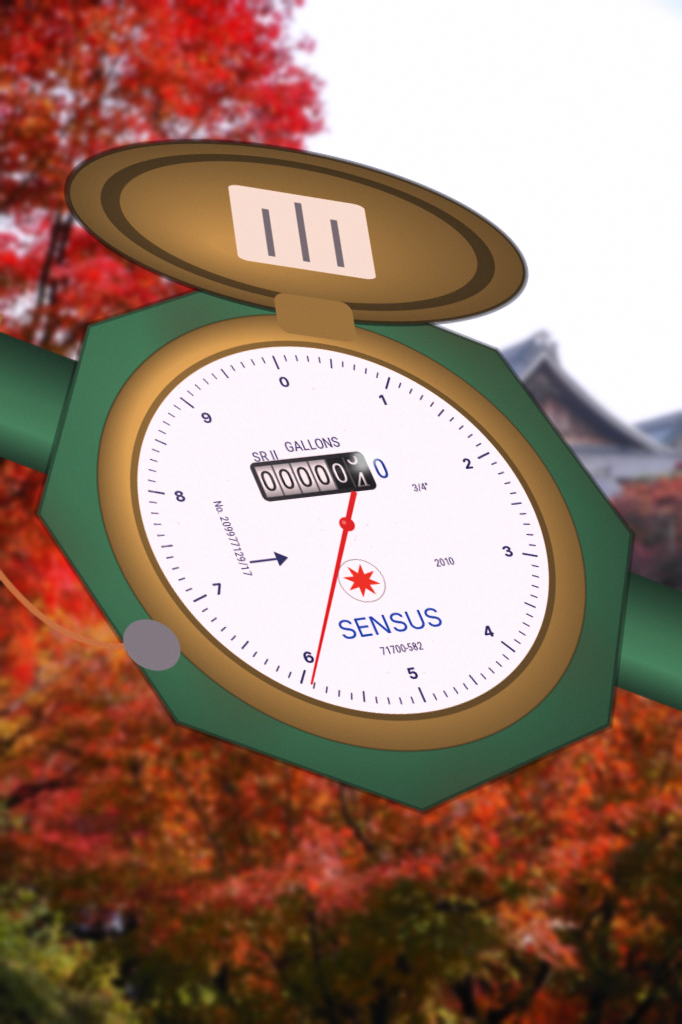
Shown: 35.9 gal
